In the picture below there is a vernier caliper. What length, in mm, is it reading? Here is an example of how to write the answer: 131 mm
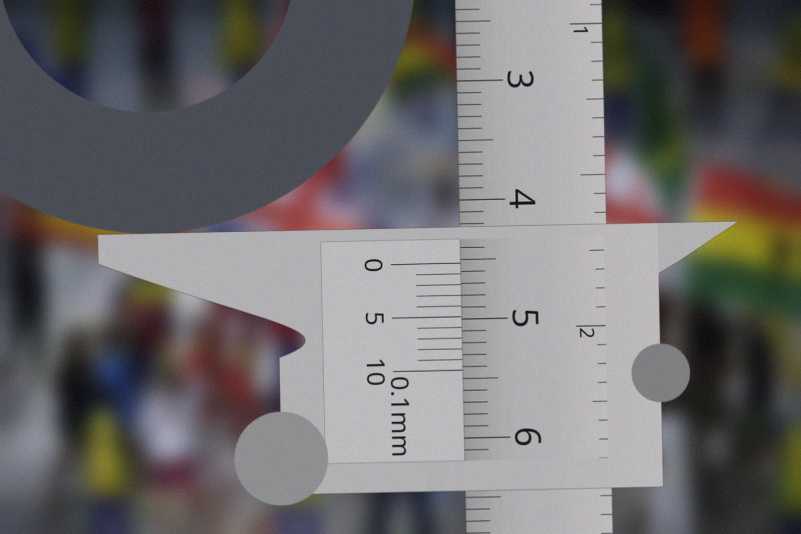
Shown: 45.3 mm
